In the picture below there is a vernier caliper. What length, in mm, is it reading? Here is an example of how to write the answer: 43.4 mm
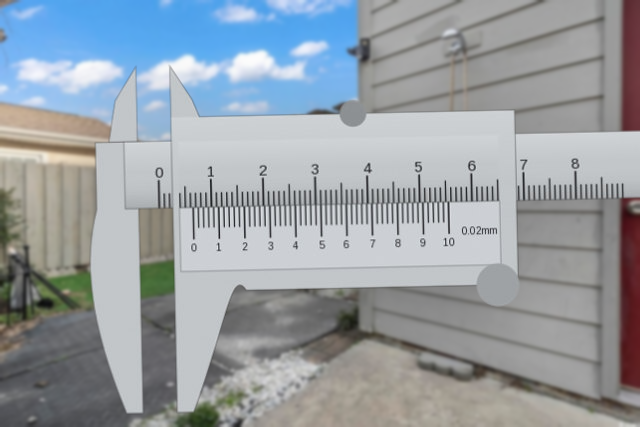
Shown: 6.5 mm
